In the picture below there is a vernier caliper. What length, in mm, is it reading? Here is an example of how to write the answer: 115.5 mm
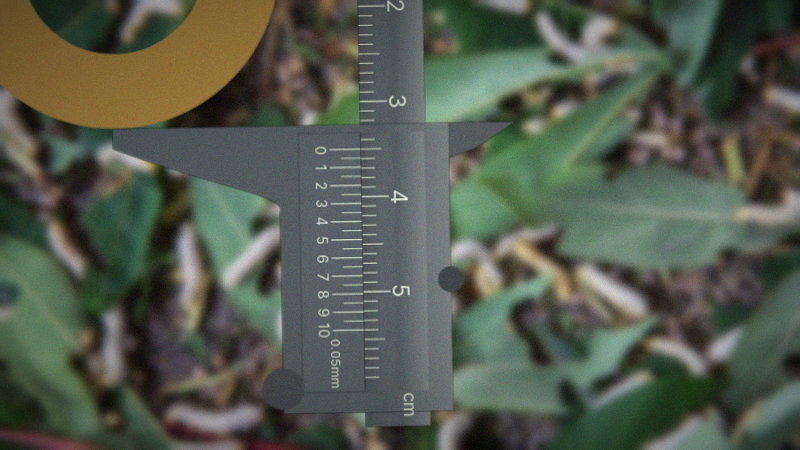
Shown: 35.0 mm
